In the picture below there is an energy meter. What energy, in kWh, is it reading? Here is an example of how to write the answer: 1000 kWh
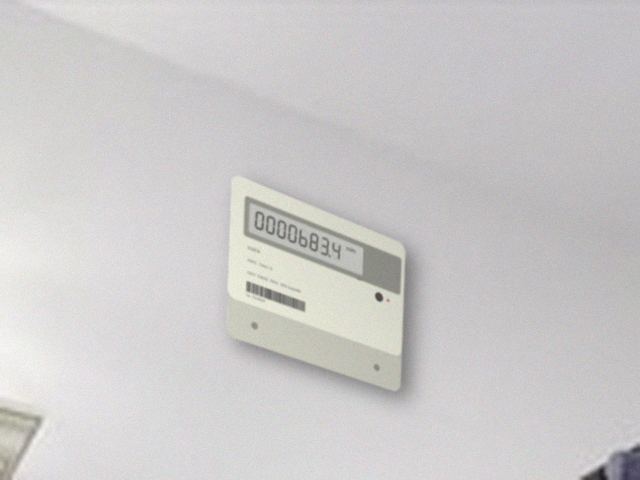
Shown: 683.4 kWh
